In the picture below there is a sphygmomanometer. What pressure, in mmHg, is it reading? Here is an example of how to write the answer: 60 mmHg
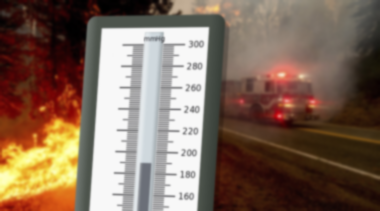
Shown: 190 mmHg
